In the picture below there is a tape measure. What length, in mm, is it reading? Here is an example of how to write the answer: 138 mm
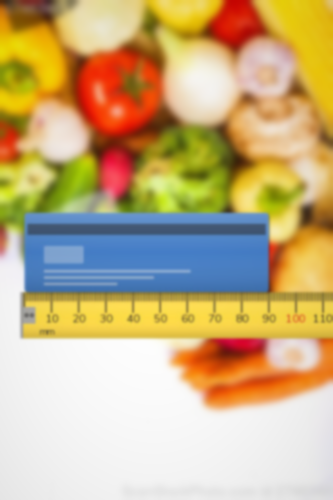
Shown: 90 mm
